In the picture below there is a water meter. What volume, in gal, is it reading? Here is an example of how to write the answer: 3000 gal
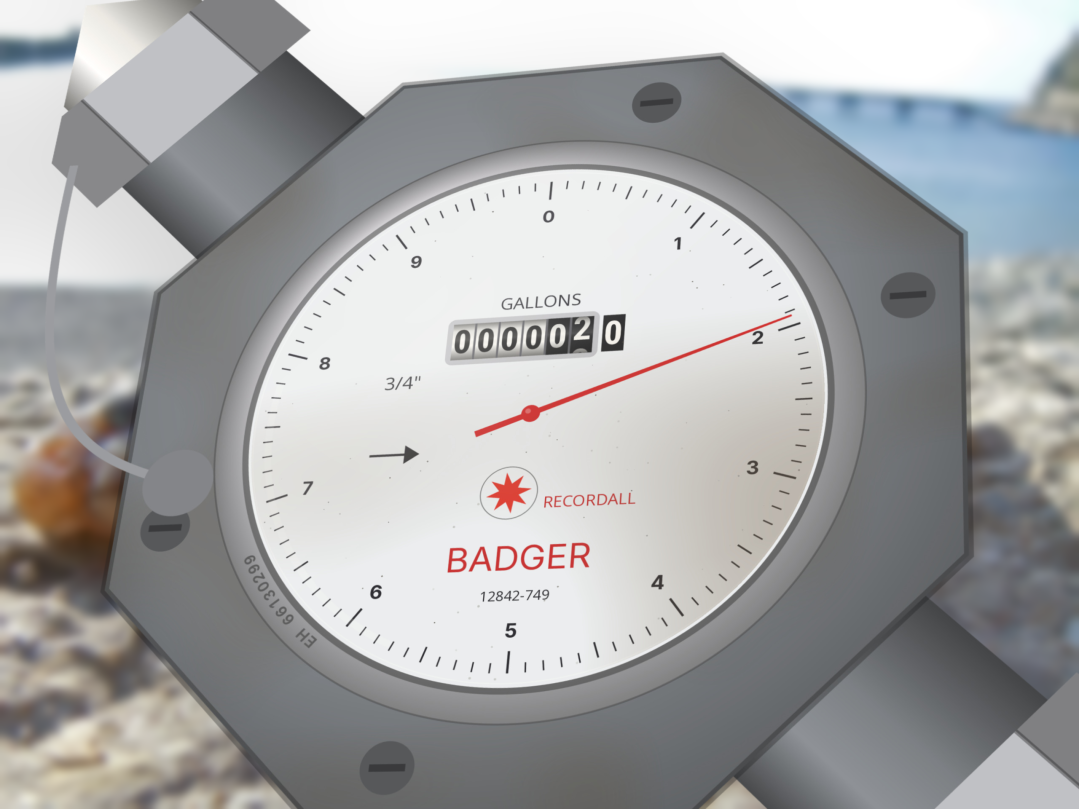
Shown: 21.9 gal
